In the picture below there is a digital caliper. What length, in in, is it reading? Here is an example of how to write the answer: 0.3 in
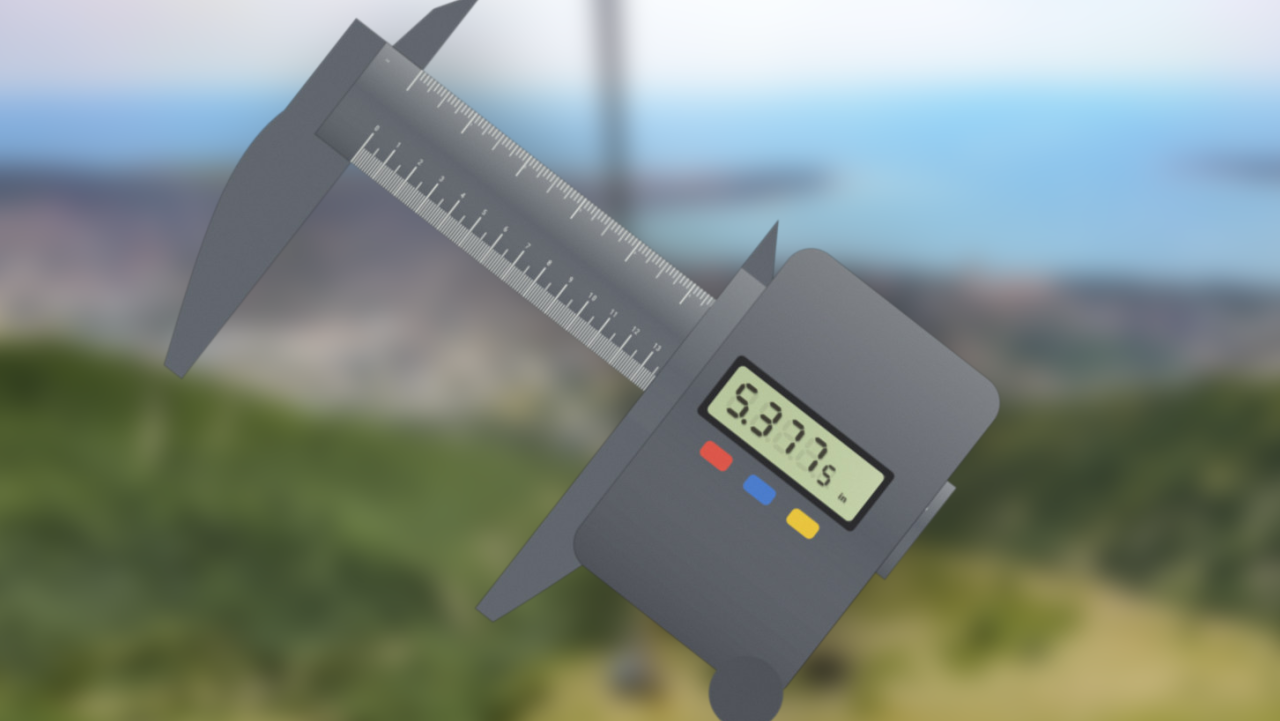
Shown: 5.3775 in
